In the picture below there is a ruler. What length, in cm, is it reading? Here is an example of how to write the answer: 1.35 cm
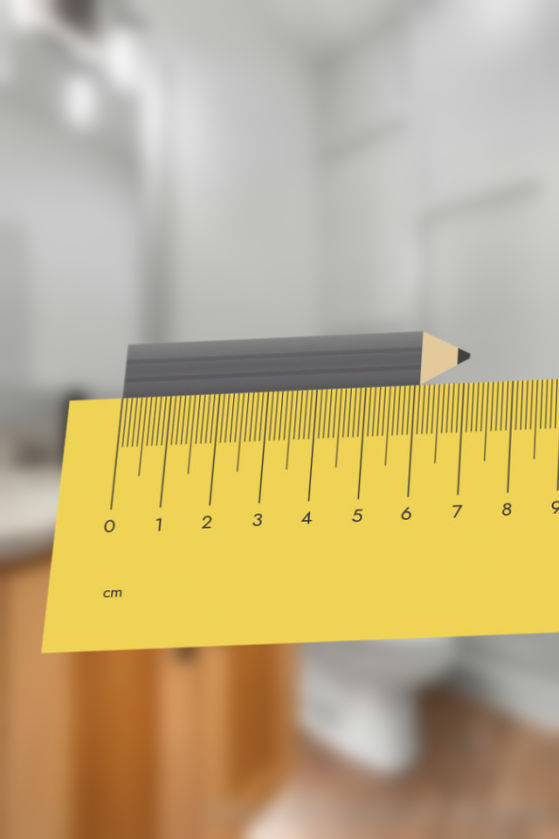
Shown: 7.1 cm
